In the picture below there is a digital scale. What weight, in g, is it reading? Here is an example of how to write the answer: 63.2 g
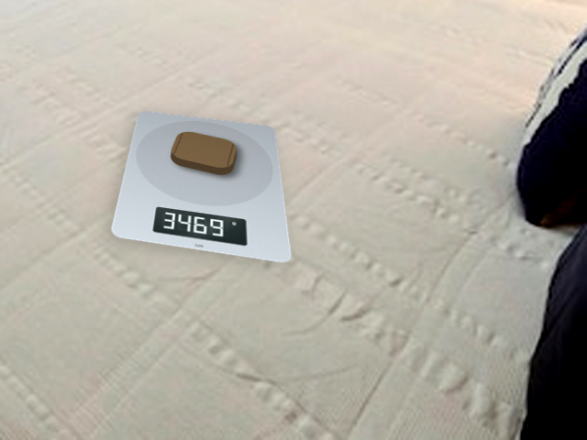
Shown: 3469 g
